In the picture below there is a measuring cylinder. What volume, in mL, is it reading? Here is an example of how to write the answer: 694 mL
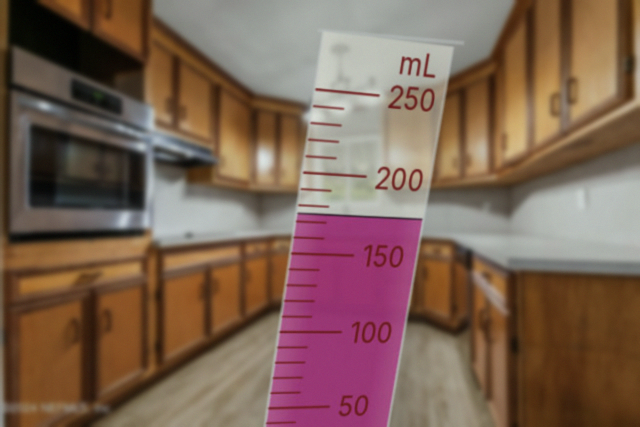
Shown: 175 mL
